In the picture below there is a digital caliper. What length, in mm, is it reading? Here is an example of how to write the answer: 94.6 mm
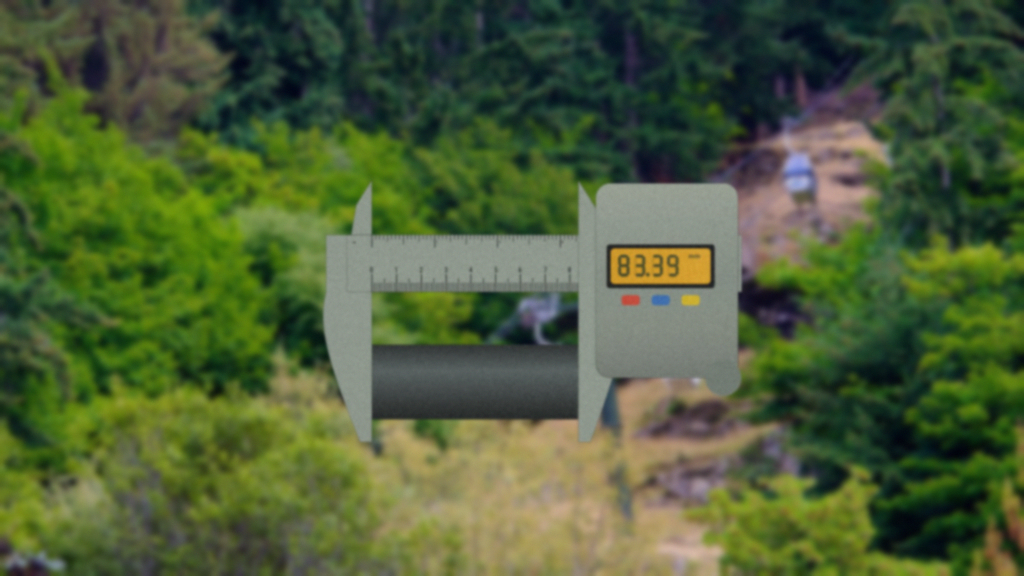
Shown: 83.39 mm
